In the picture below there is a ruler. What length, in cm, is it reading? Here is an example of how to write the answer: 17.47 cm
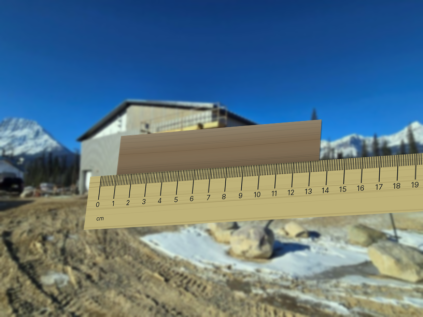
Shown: 12.5 cm
